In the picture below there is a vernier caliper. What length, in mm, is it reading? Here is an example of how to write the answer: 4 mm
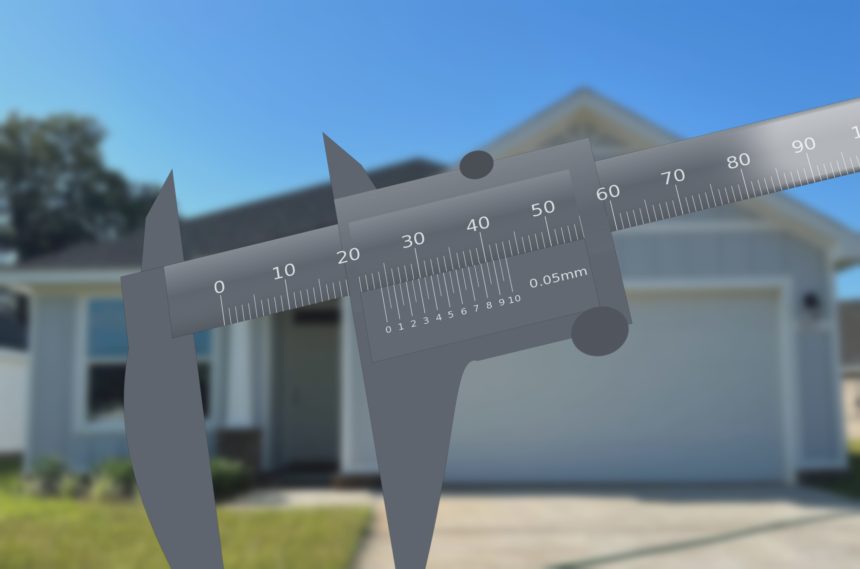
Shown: 24.0 mm
